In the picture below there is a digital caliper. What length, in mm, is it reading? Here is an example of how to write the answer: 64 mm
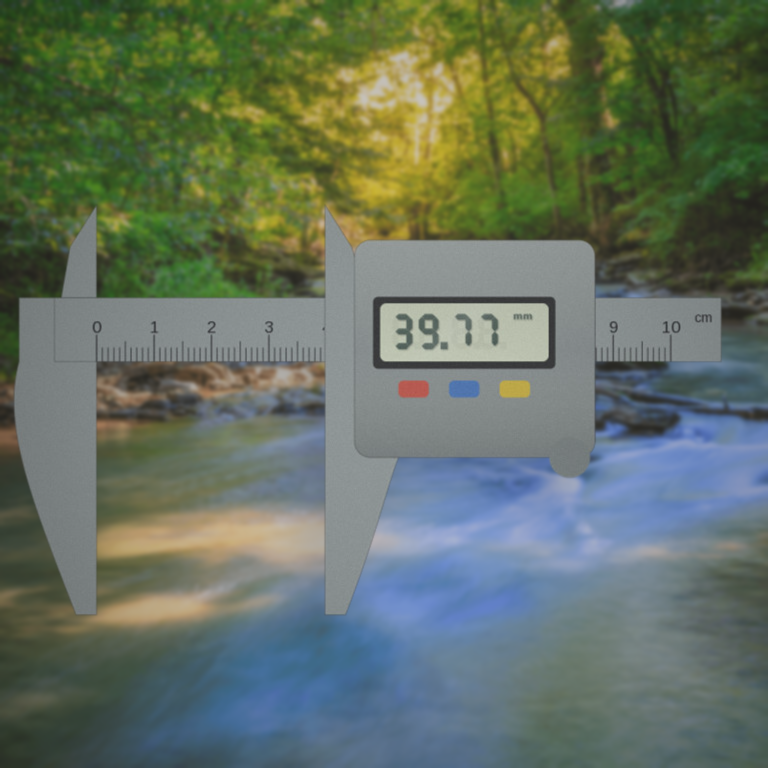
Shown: 39.77 mm
